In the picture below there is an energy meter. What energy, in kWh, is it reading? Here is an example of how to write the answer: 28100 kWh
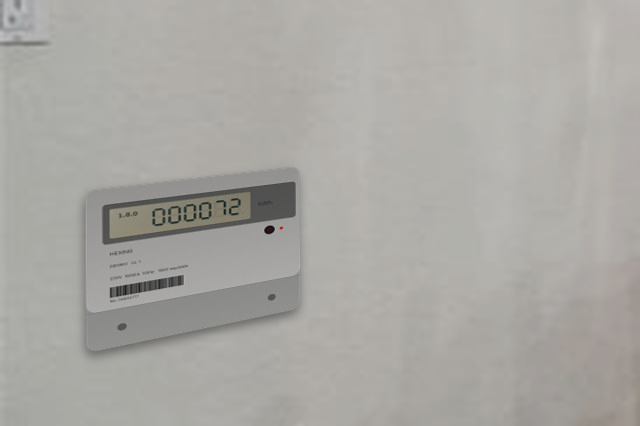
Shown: 72 kWh
